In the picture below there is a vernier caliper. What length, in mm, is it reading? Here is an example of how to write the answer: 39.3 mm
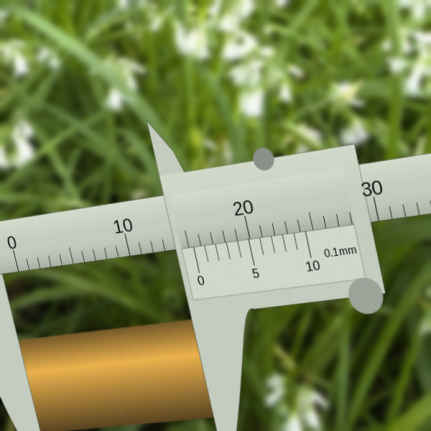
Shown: 15.4 mm
